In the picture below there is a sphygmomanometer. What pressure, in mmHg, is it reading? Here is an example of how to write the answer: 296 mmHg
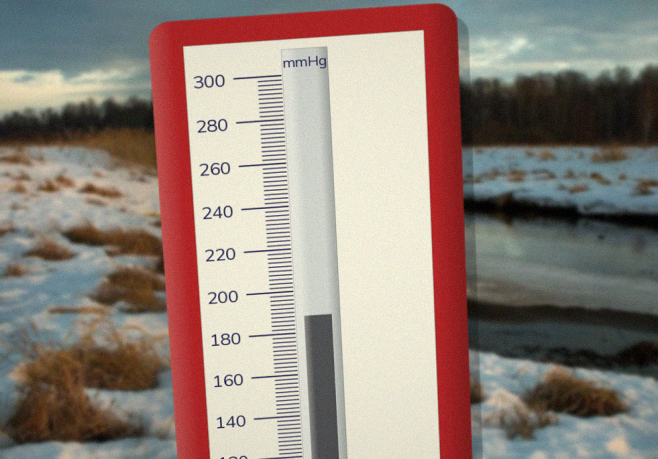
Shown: 188 mmHg
